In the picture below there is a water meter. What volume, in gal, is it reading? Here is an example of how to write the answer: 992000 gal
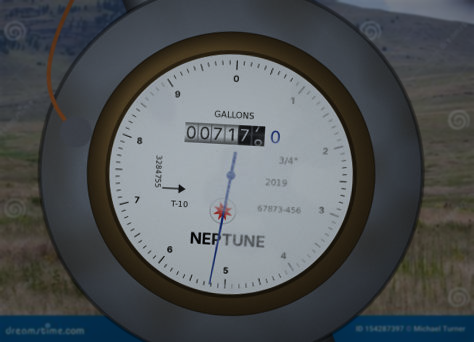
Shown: 71775.2 gal
